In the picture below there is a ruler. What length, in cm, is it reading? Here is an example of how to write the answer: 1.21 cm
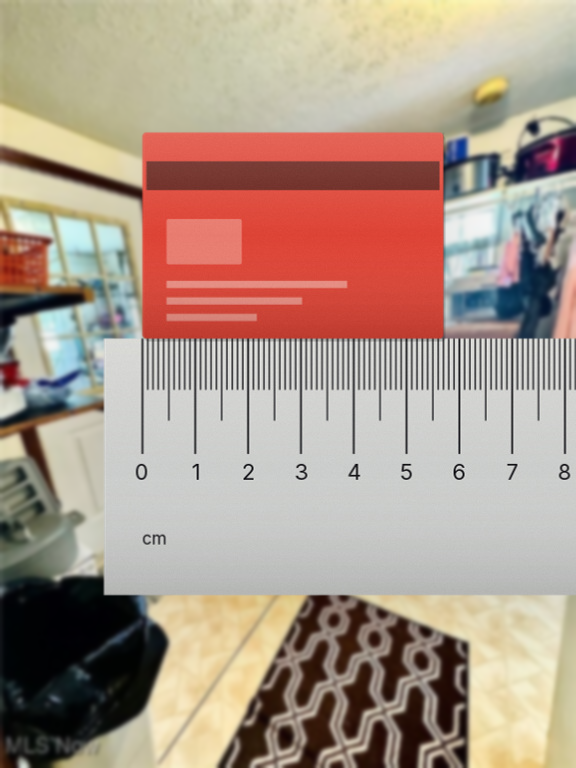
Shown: 5.7 cm
